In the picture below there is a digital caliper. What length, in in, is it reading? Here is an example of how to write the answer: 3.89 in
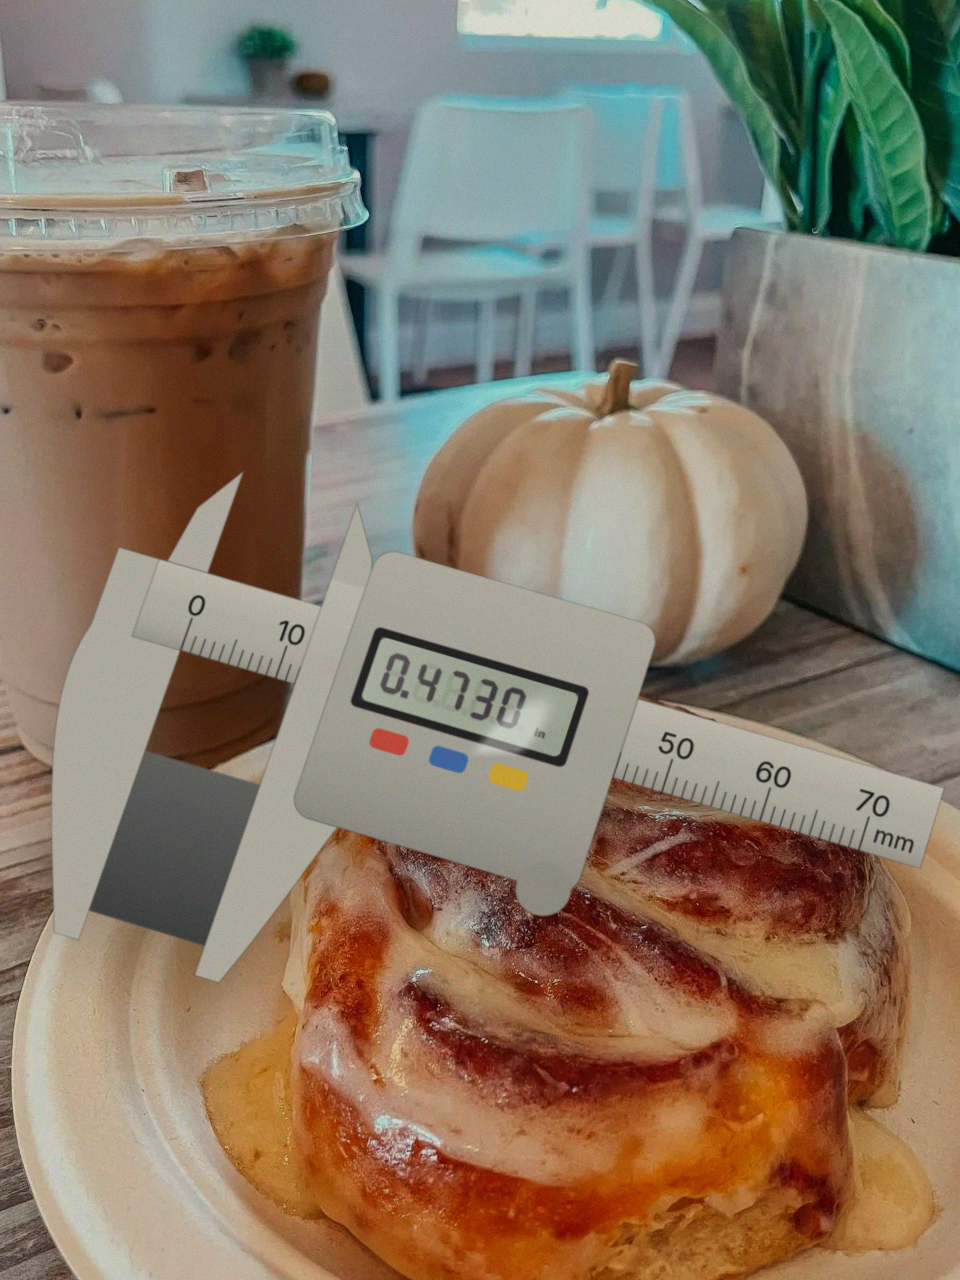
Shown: 0.4730 in
